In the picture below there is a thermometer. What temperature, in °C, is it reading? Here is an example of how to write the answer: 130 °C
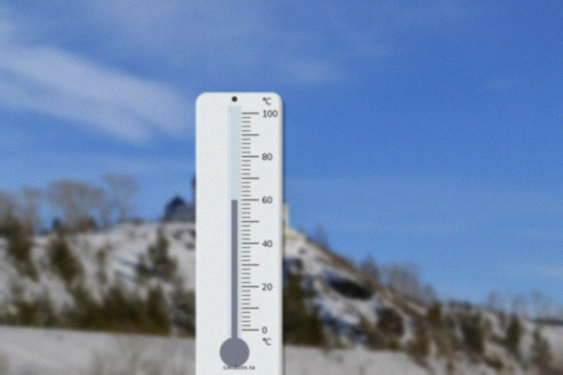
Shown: 60 °C
